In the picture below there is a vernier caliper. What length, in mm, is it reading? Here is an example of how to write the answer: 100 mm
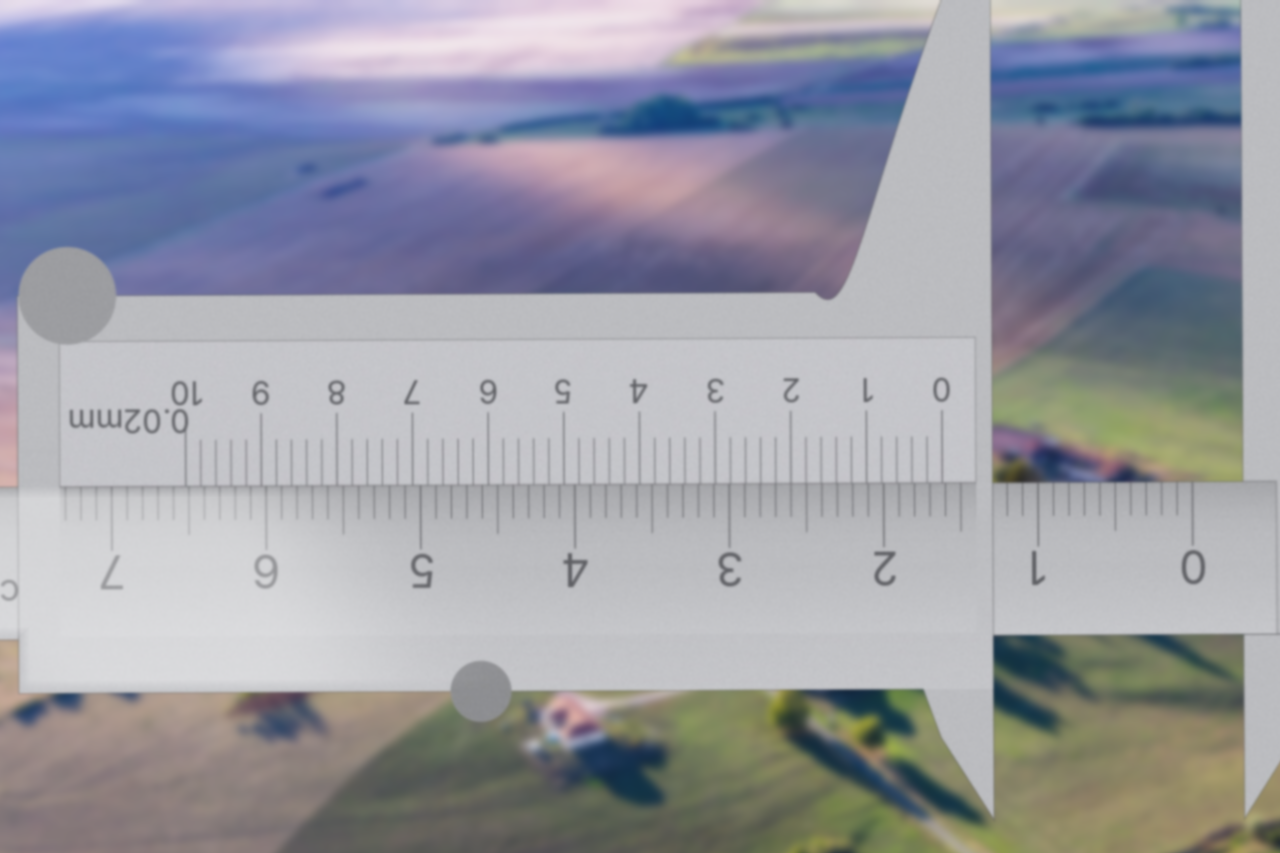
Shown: 16.2 mm
